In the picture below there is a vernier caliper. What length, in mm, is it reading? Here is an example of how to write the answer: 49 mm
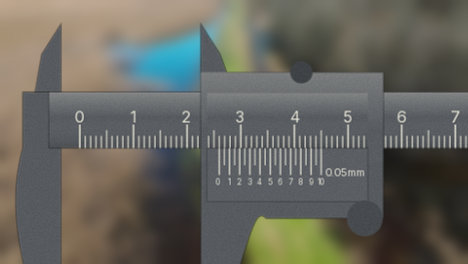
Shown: 26.0 mm
